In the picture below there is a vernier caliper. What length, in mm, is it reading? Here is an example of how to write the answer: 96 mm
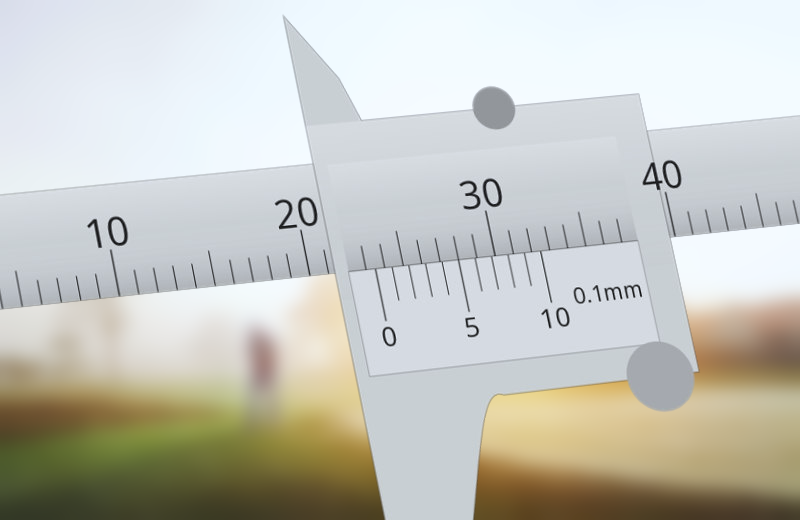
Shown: 23.5 mm
